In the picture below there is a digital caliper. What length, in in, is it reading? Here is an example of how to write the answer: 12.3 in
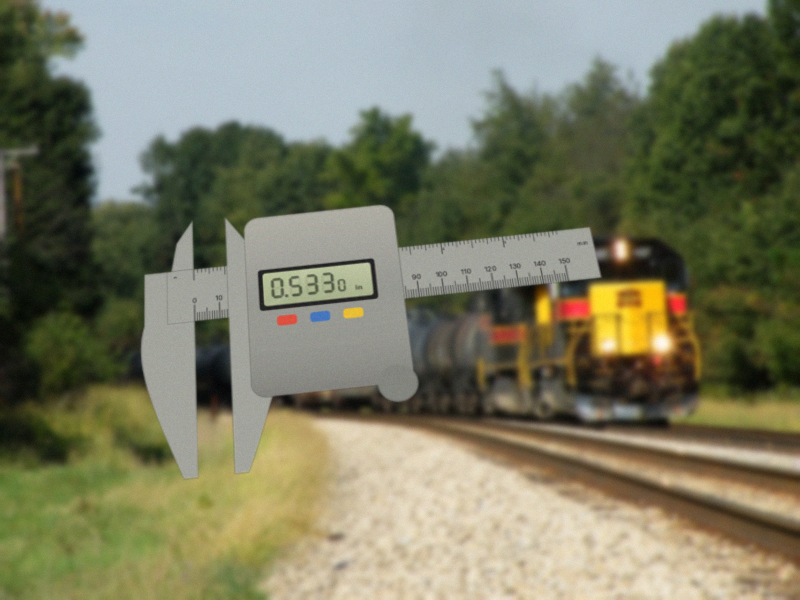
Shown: 0.5330 in
